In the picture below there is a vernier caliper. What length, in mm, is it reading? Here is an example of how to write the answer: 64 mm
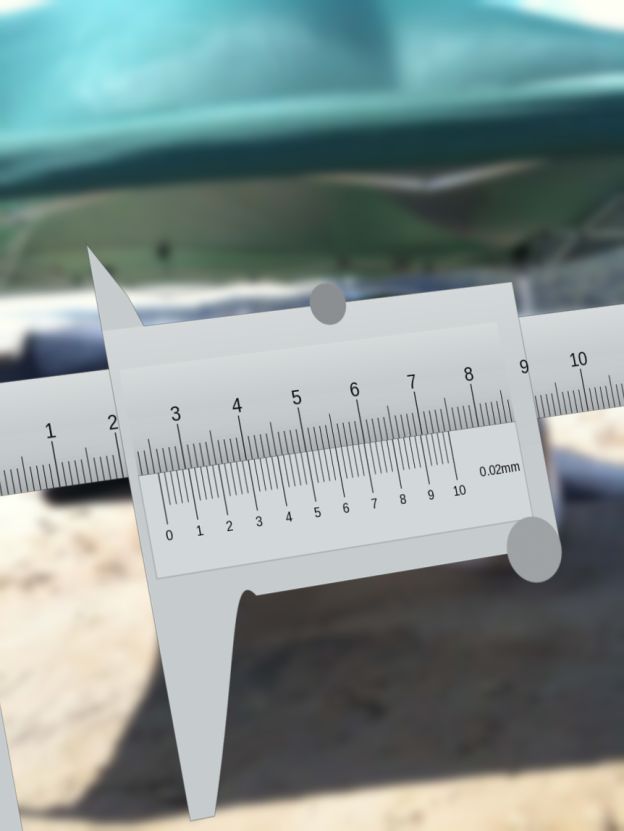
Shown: 25.6 mm
